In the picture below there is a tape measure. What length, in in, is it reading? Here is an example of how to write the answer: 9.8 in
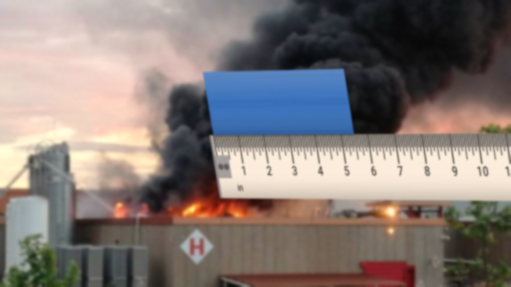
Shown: 5.5 in
